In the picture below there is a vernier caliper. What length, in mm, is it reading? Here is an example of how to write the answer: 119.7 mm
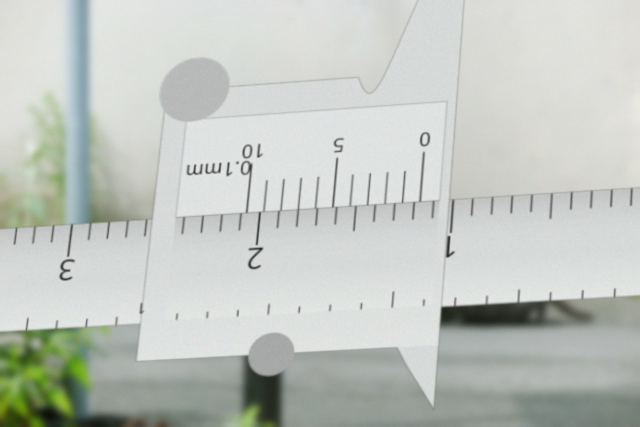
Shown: 11.7 mm
